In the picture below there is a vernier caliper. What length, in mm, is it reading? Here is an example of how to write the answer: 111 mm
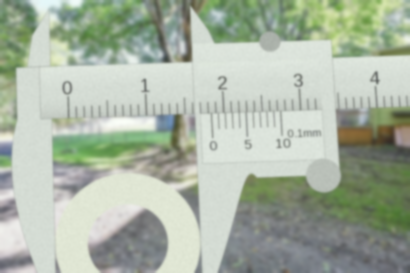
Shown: 18.4 mm
